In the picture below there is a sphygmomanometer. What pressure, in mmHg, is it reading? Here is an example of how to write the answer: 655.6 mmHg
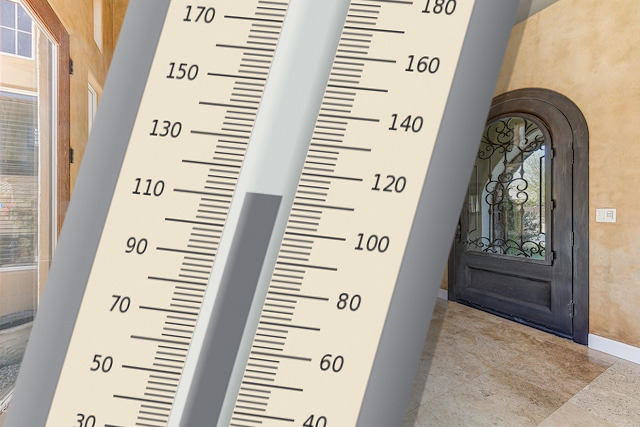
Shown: 112 mmHg
